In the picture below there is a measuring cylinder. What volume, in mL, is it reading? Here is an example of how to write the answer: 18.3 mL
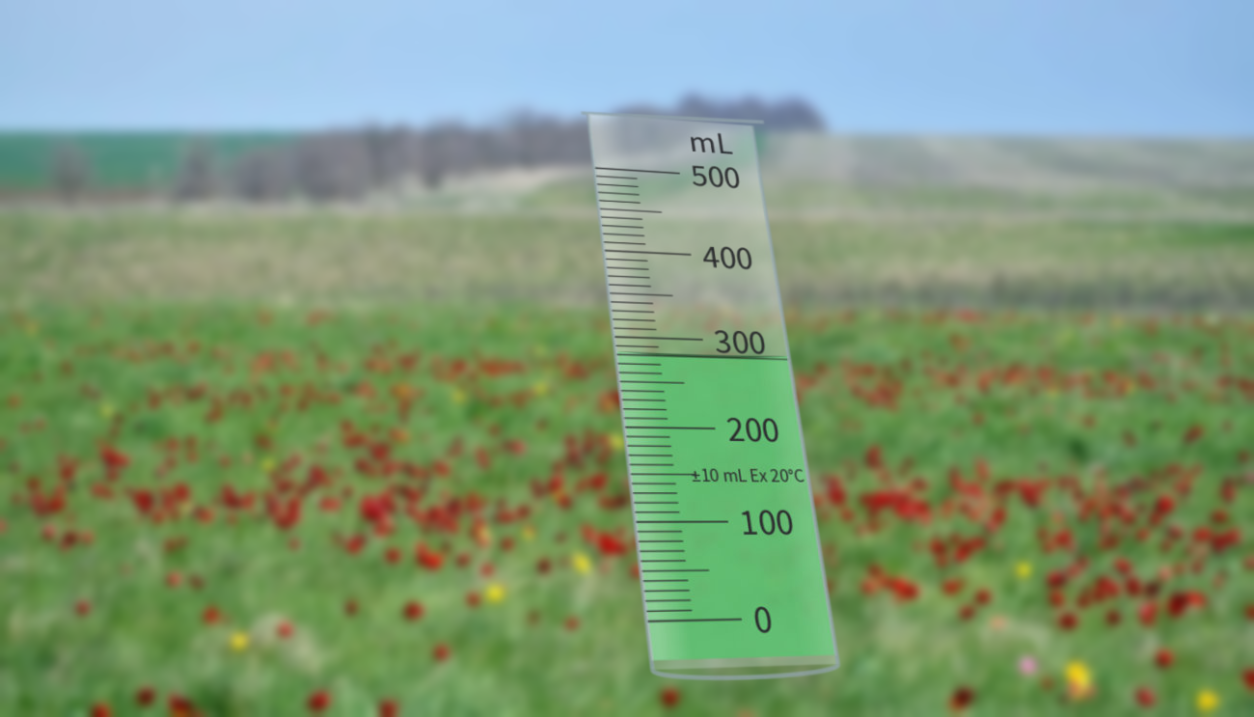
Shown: 280 mL
